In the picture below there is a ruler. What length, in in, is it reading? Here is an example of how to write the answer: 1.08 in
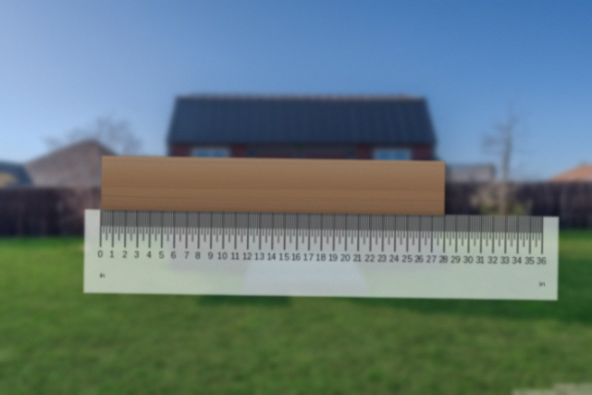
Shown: 28 in
